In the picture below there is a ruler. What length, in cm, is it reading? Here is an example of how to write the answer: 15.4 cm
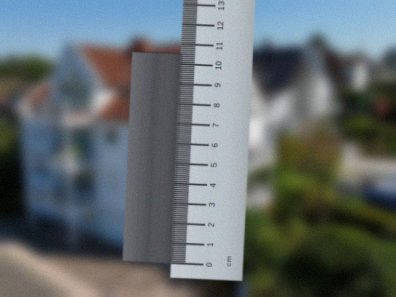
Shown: 10.5 cm
